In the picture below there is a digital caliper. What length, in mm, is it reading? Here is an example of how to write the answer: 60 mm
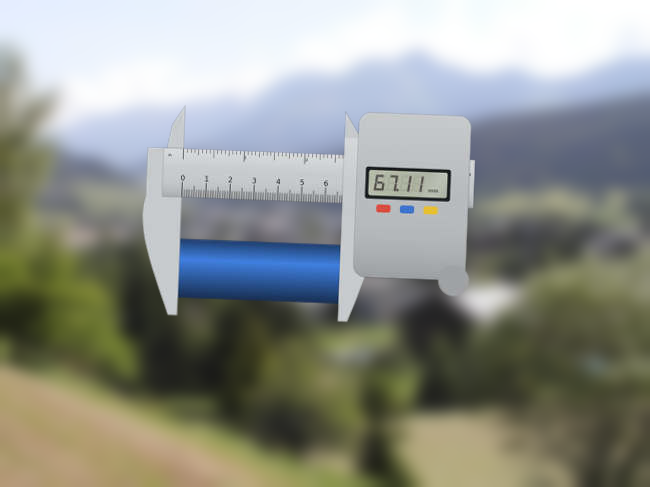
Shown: 67.11 mm
